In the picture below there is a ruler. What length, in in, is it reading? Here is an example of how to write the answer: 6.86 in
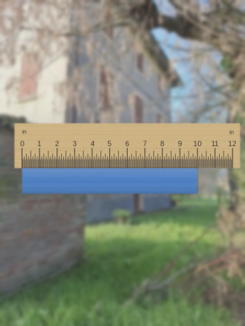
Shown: 10 in
